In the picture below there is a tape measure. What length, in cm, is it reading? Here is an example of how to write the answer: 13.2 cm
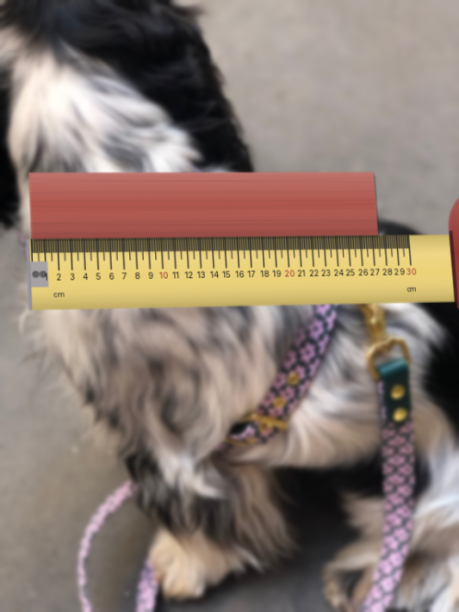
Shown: 27.5 cm
